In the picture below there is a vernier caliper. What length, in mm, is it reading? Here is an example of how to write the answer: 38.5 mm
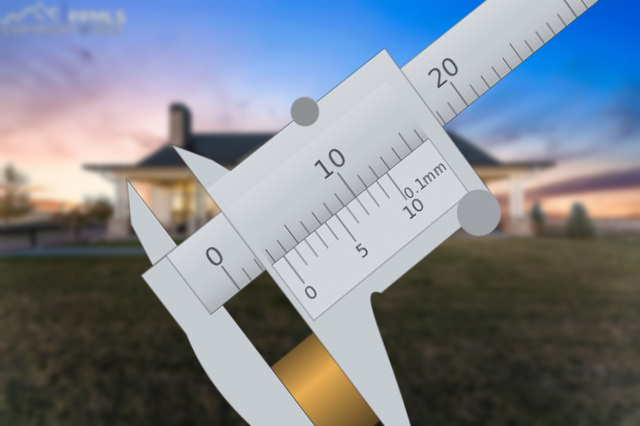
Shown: 3.7 mm
